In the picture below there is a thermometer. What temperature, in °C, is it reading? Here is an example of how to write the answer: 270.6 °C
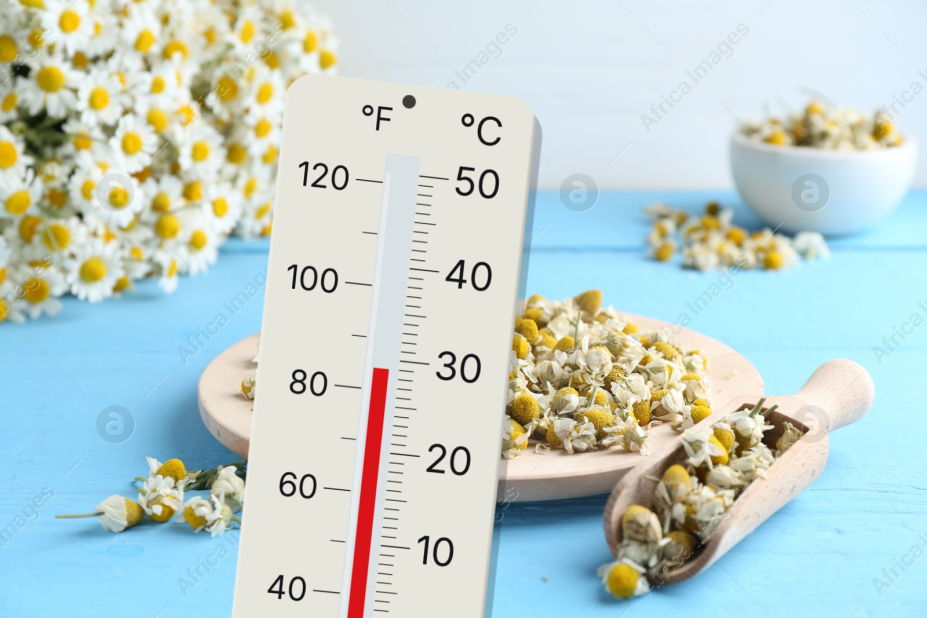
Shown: 29 °C
